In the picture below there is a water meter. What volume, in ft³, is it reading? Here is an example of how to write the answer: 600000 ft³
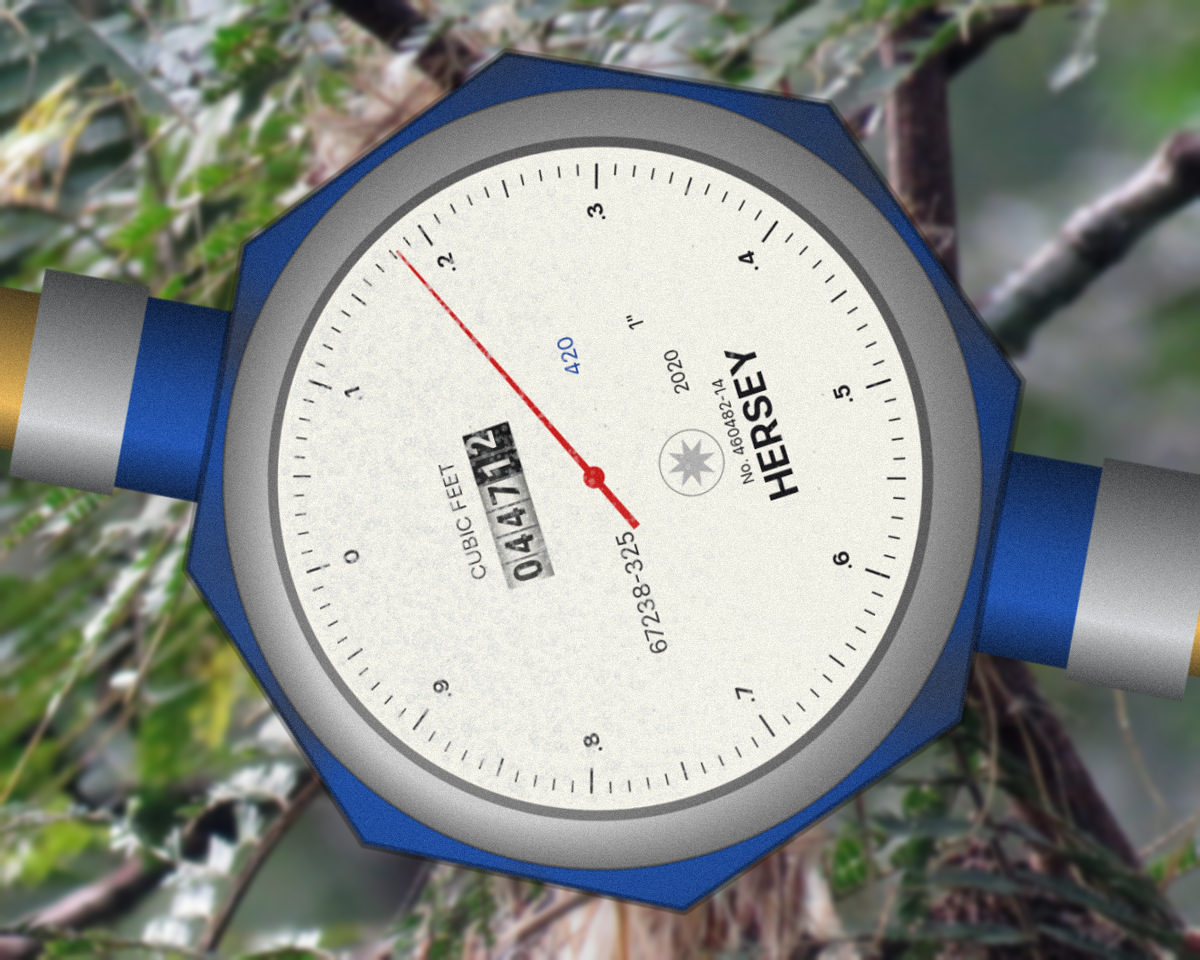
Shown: 44712.18 ft³
